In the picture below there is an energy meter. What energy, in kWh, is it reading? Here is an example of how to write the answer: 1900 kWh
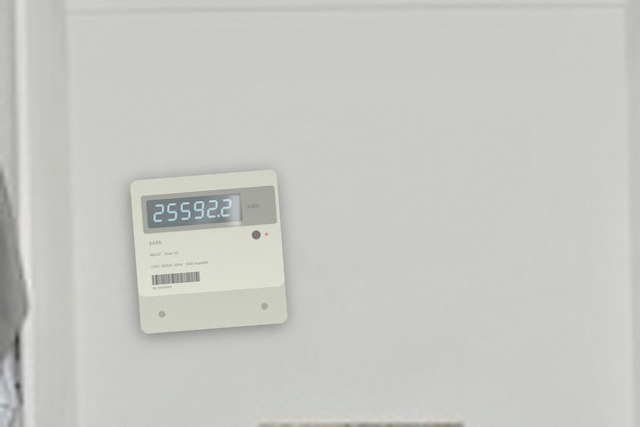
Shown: 25592.2 kWh
